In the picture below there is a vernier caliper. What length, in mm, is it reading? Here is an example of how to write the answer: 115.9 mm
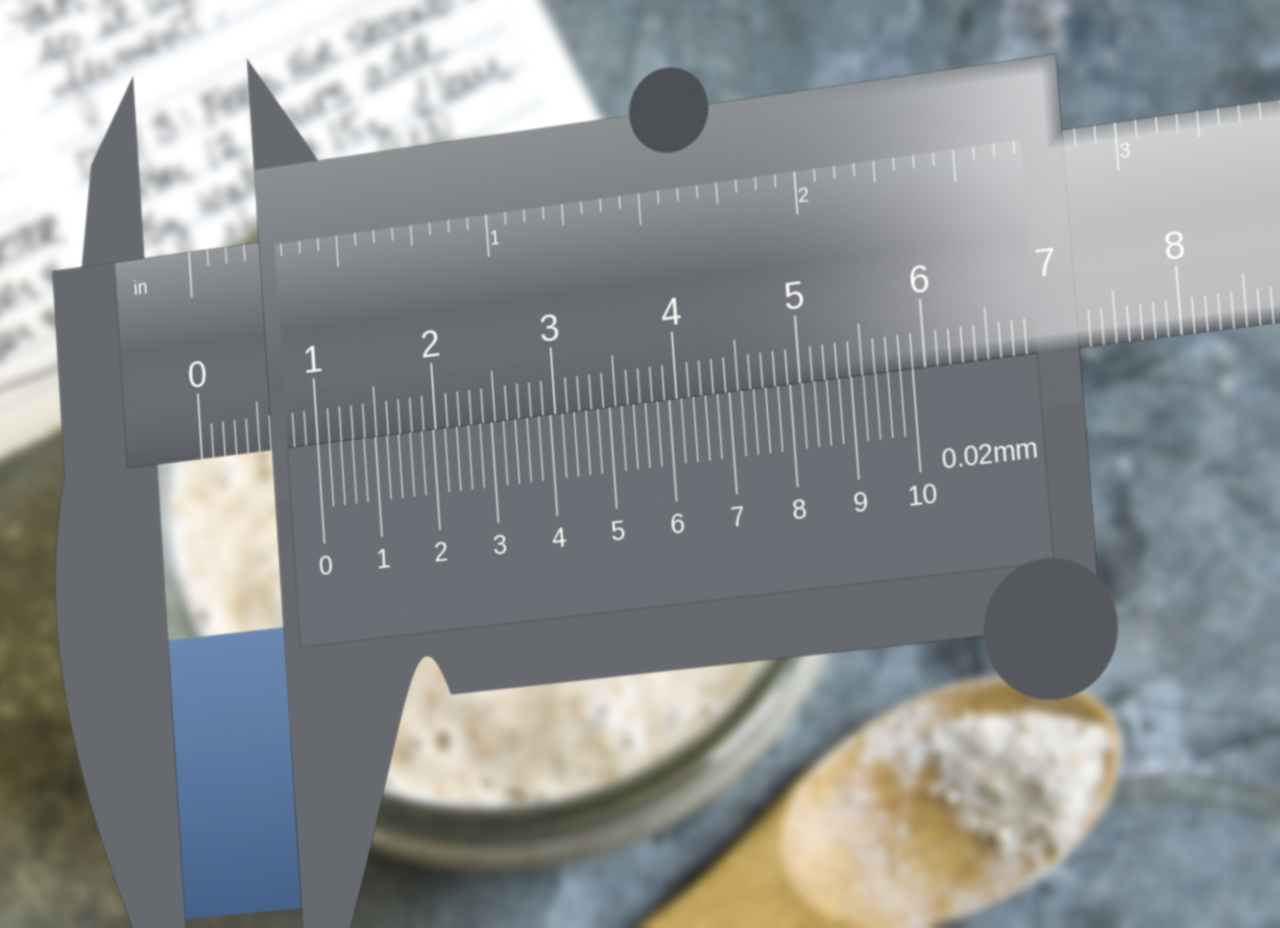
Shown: 10.0 mm
